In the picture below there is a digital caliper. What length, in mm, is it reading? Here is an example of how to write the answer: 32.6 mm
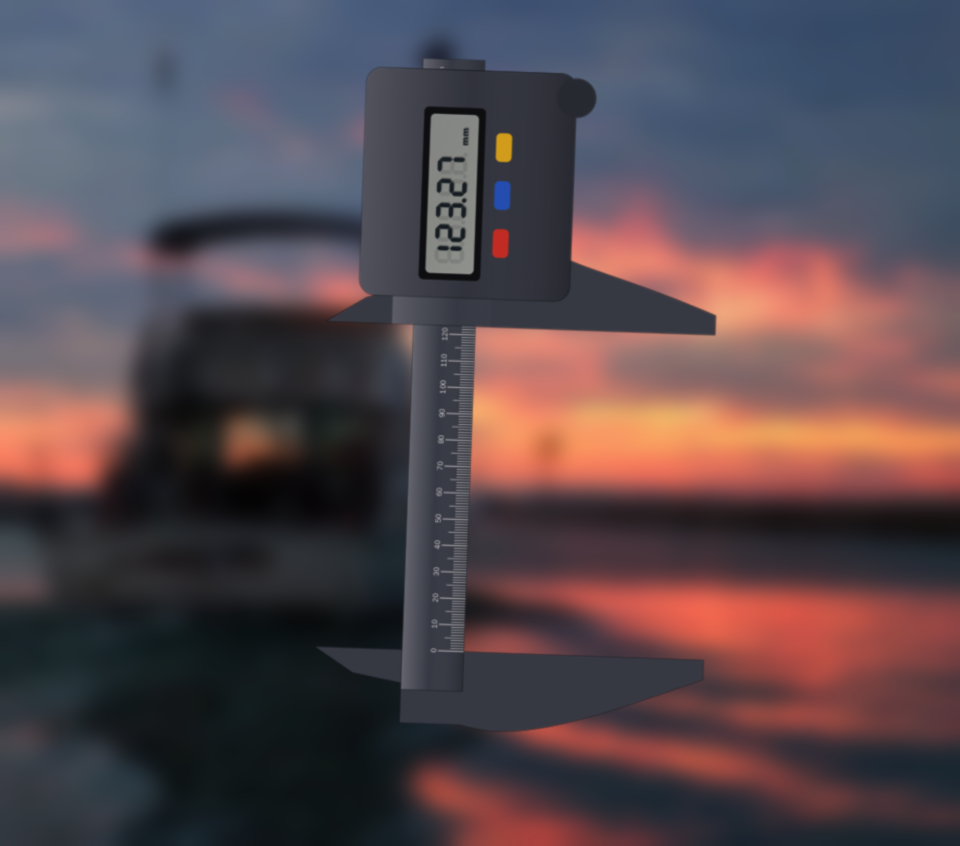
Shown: 123.27 mm
